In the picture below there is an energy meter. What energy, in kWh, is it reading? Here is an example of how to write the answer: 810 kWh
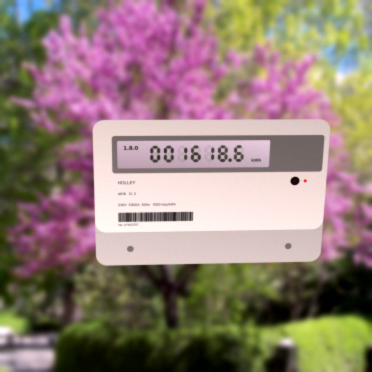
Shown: 1618.6 kWh
